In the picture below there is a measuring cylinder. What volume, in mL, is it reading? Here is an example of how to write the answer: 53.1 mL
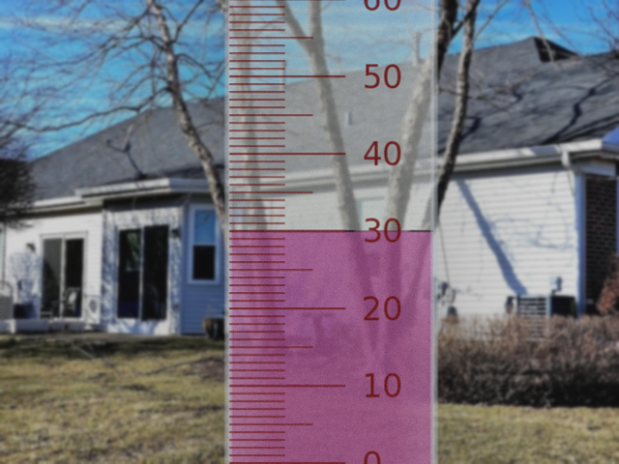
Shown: 30 mL
